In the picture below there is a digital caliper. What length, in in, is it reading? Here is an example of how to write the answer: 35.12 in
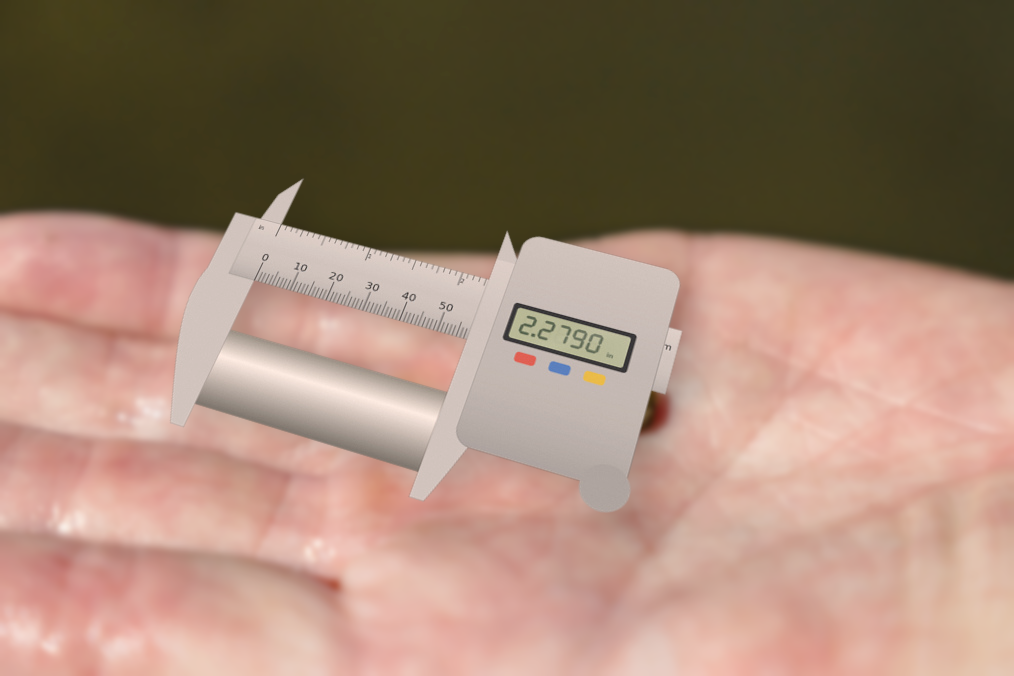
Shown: 2.2790 in
